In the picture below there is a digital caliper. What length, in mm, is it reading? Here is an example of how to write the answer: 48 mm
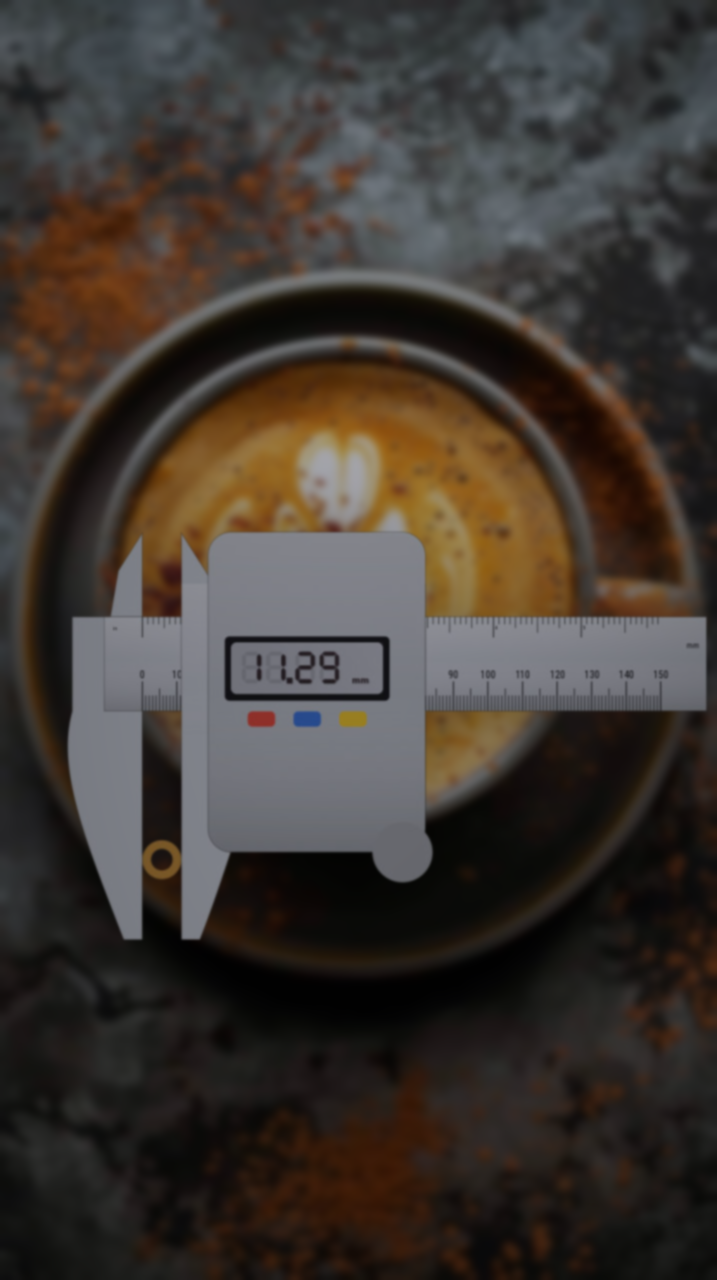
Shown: 11.29 mm
